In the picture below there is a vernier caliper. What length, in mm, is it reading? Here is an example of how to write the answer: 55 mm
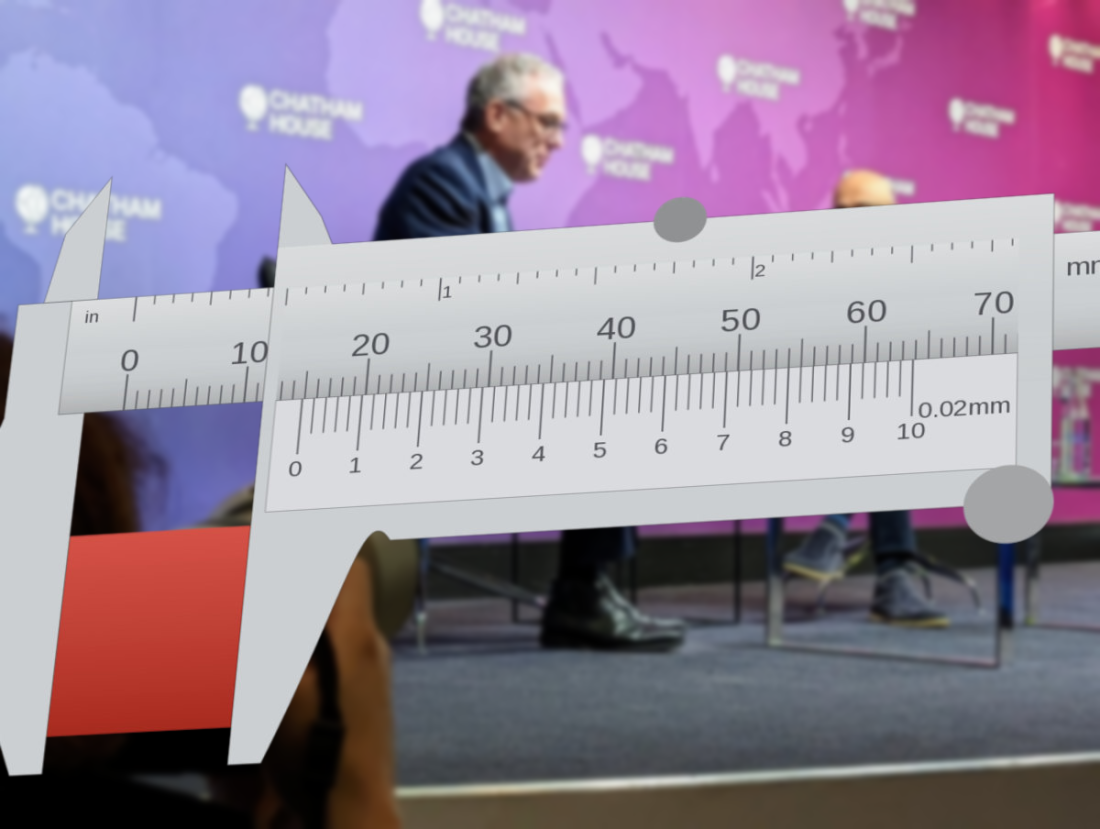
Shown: 14.8 mm
